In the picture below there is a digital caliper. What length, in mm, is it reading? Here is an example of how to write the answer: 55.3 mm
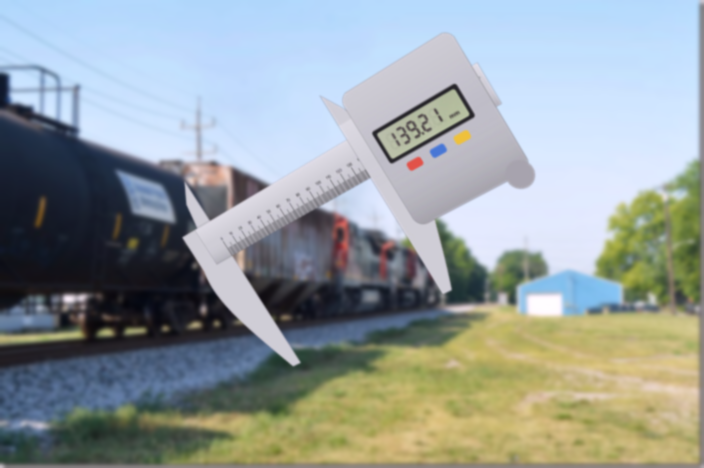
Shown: 139.21 mm
